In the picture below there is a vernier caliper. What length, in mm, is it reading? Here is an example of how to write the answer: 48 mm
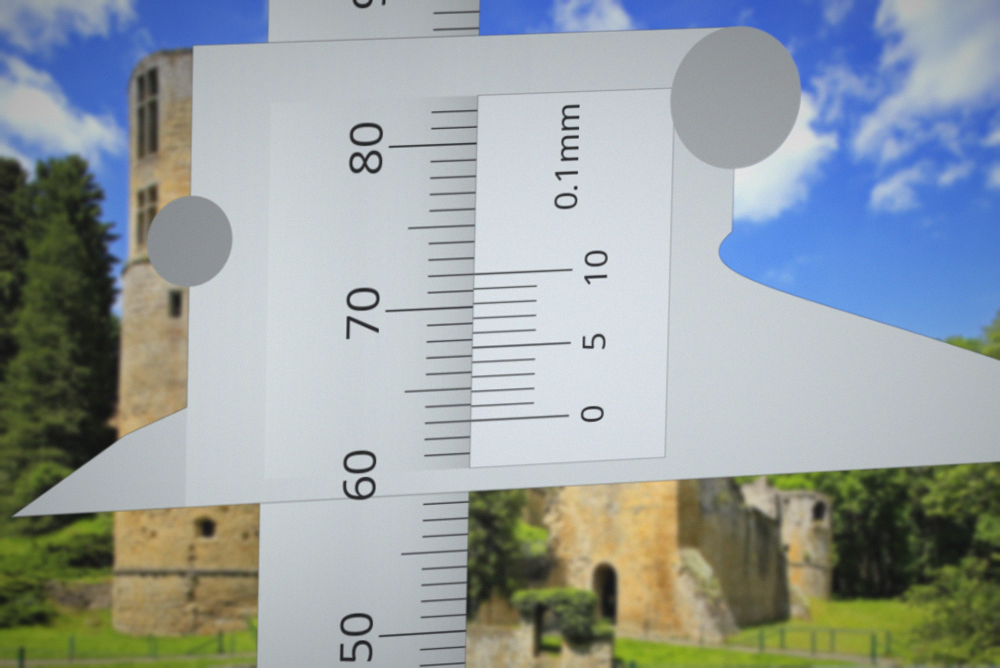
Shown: 63.0 mm
